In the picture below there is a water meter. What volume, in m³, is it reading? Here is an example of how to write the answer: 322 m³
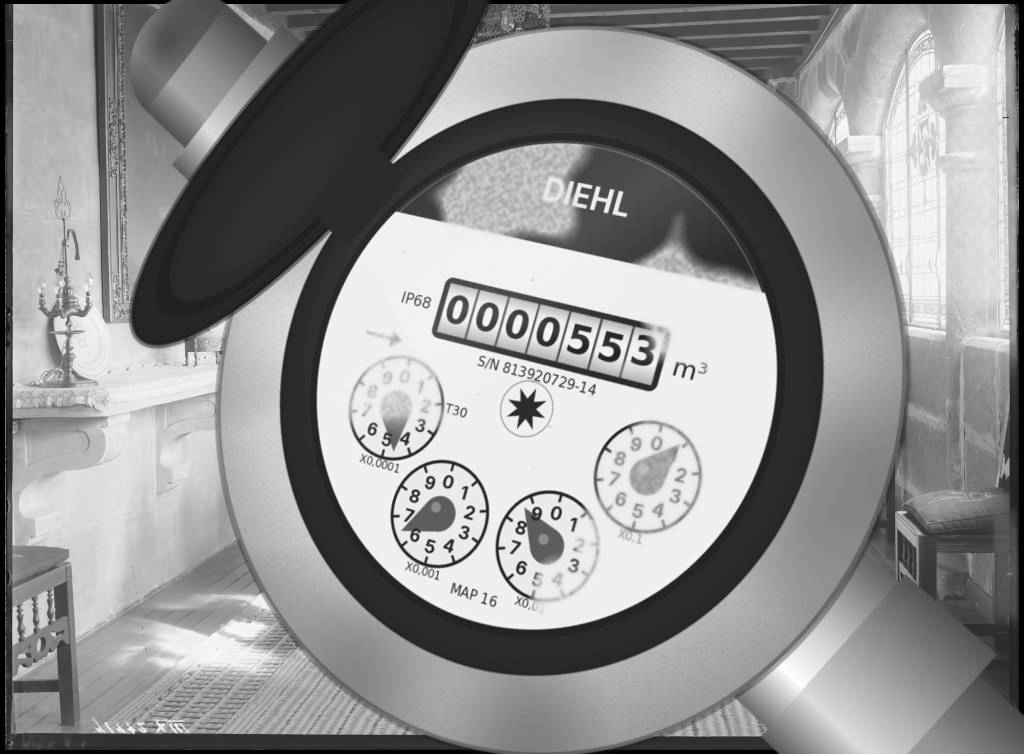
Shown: 553.0864 m³
